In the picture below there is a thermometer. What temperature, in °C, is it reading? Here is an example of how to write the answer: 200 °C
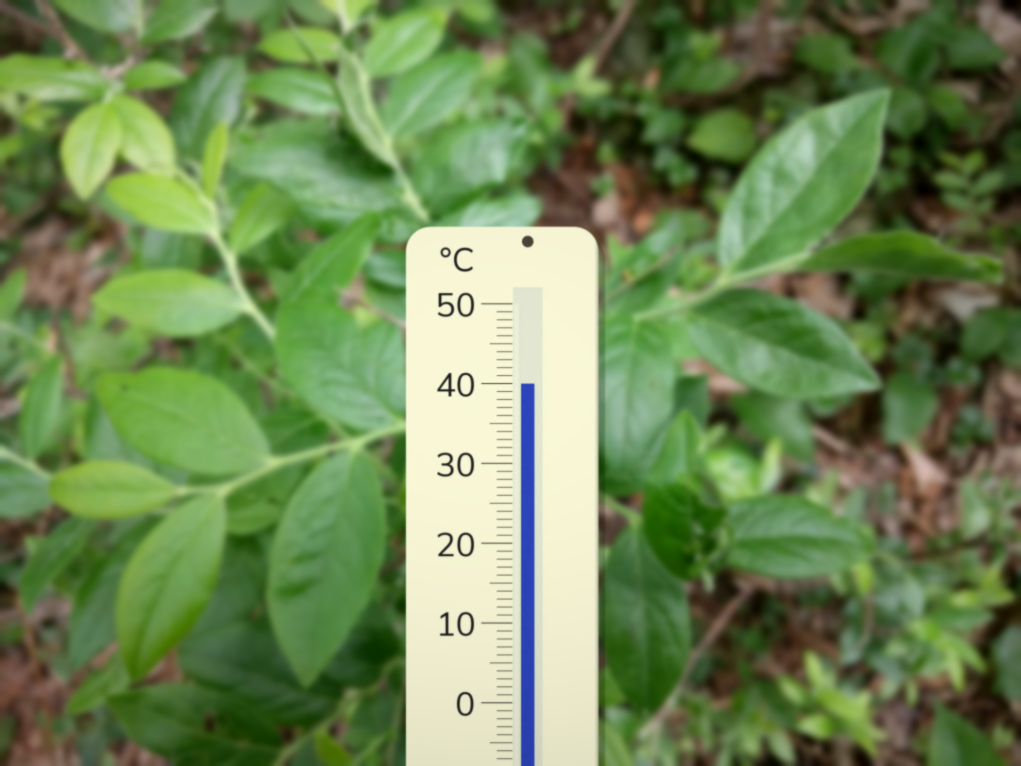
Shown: 40 °C
